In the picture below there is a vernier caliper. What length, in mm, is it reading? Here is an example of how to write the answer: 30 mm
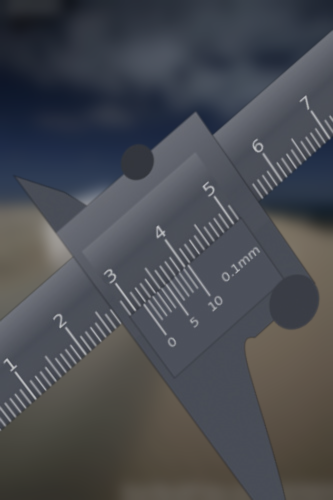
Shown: 31.6 mm
